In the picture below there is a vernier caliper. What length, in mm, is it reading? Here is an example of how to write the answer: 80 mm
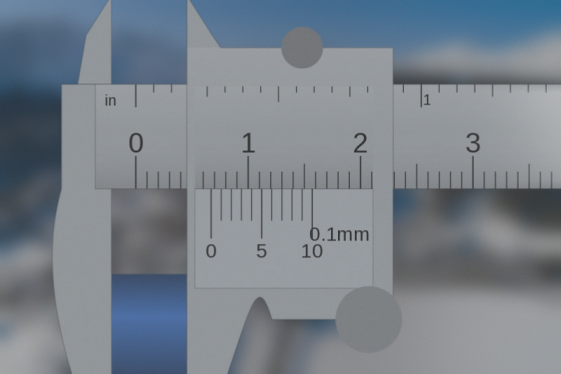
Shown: 6.7 mm
